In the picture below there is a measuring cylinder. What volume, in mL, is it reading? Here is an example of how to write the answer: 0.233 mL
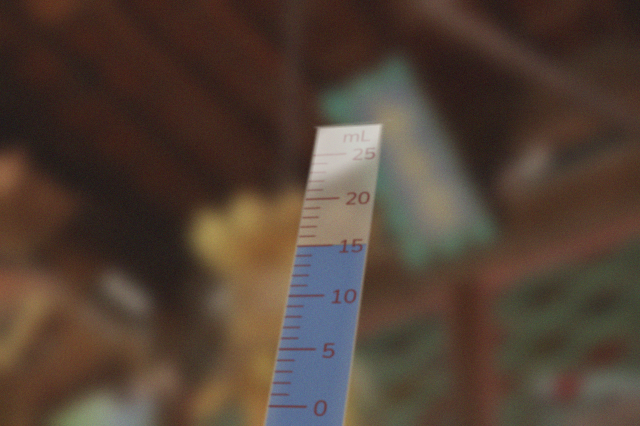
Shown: 15 mL
